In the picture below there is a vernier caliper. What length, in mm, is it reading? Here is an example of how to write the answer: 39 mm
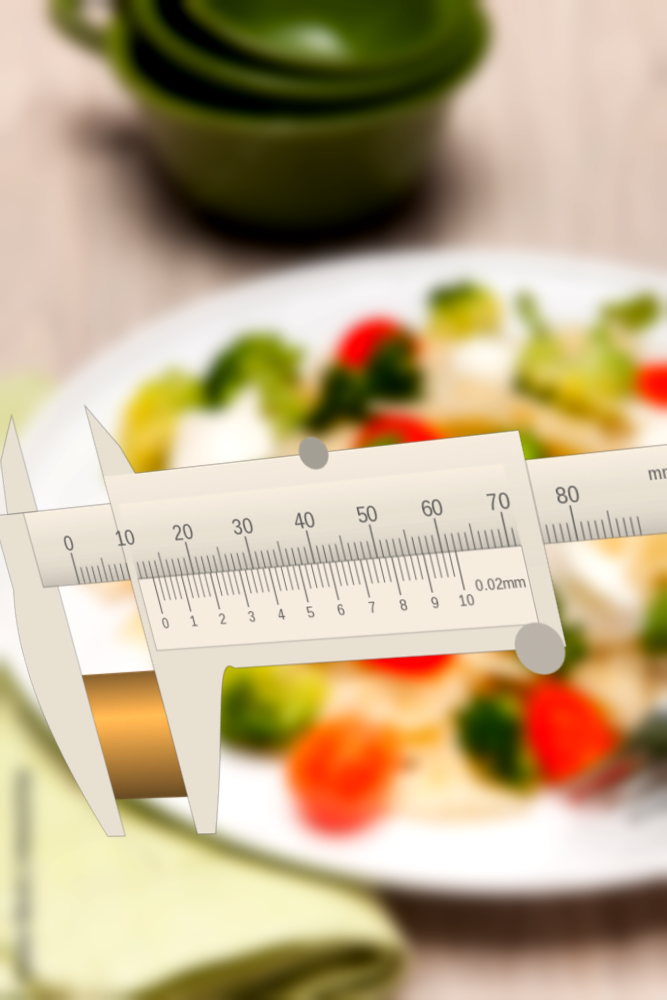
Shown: 13.0 mm
